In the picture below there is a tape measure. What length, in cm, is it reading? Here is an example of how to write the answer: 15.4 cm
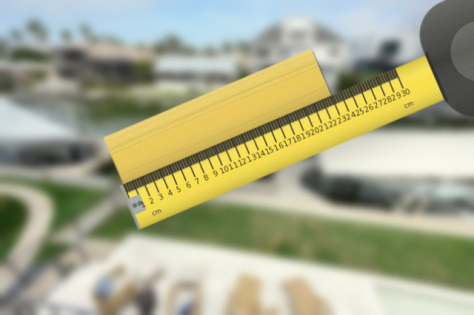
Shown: 23 cm
